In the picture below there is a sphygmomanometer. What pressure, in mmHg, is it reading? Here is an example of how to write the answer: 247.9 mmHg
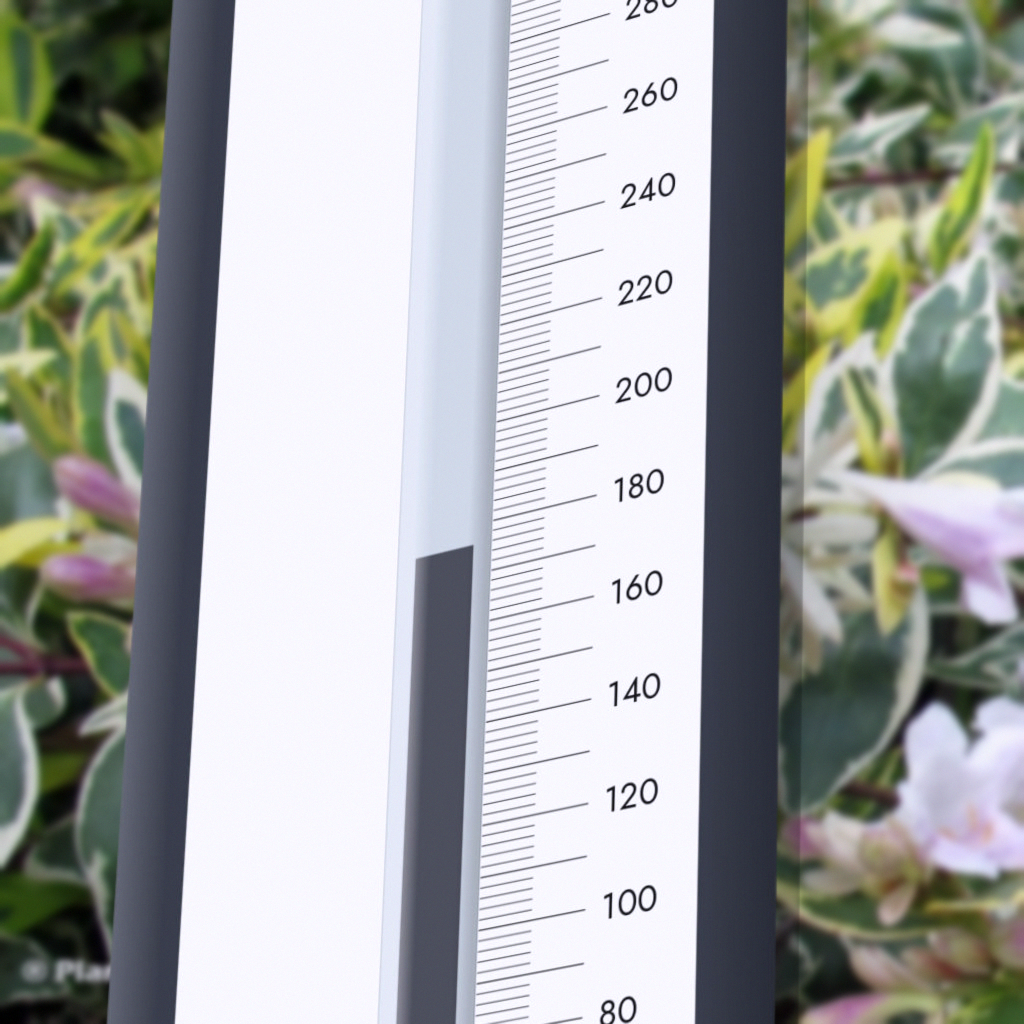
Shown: 176 mmHg
